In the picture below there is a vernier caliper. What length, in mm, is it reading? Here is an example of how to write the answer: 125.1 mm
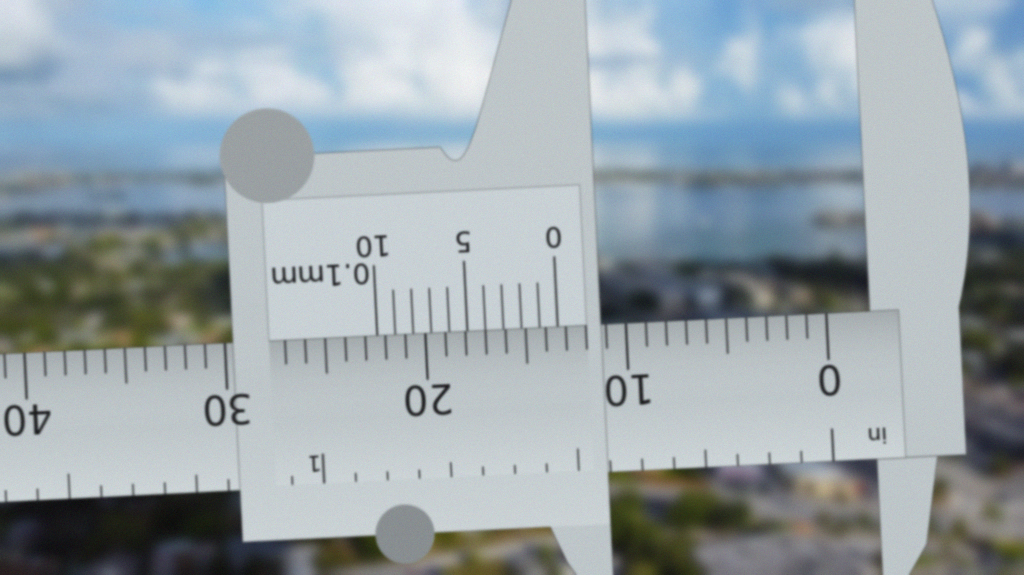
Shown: 13.4 mm
